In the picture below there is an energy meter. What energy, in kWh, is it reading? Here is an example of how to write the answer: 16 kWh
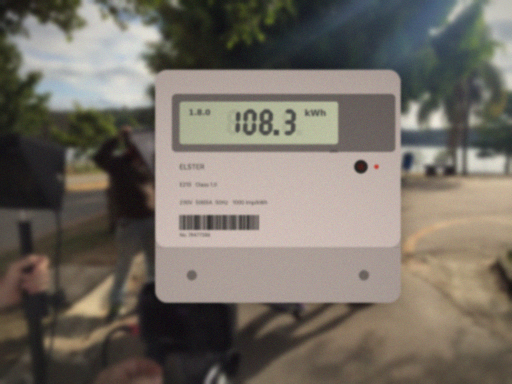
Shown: 108.3 kWh
